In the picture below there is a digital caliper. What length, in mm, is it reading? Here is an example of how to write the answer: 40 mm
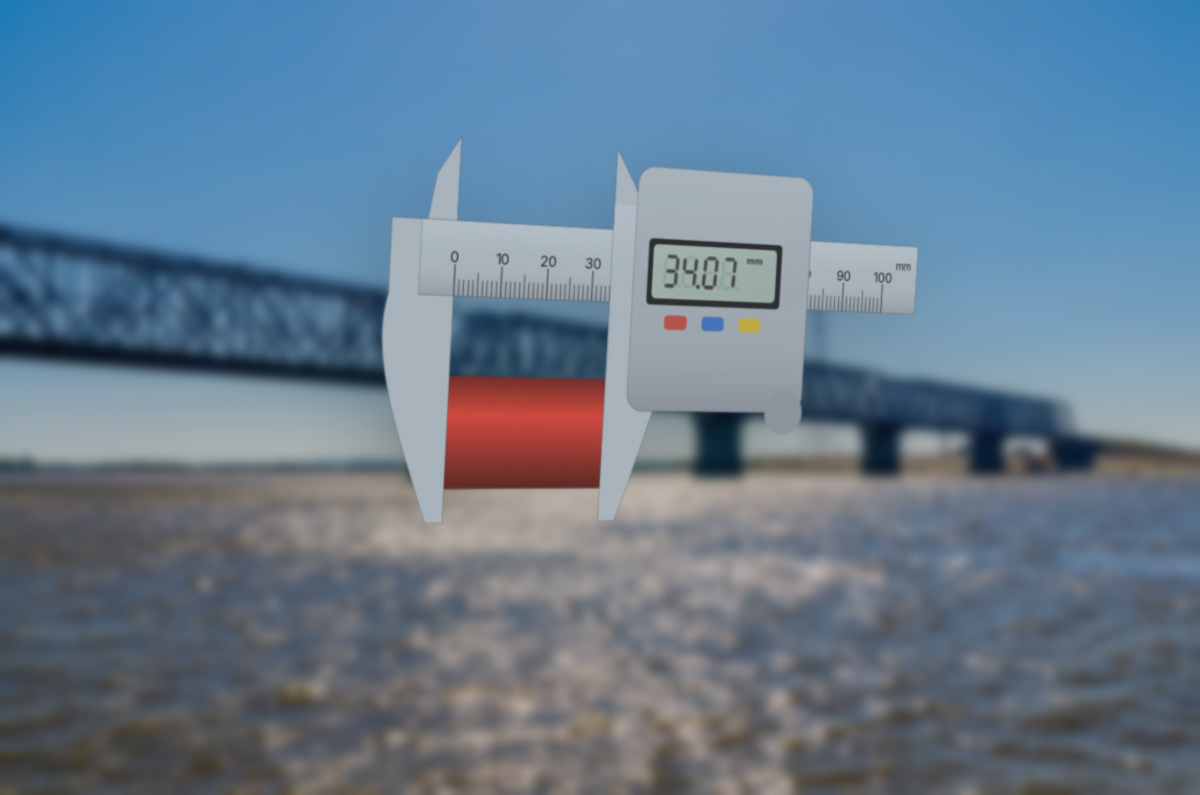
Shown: 34.07 mm
